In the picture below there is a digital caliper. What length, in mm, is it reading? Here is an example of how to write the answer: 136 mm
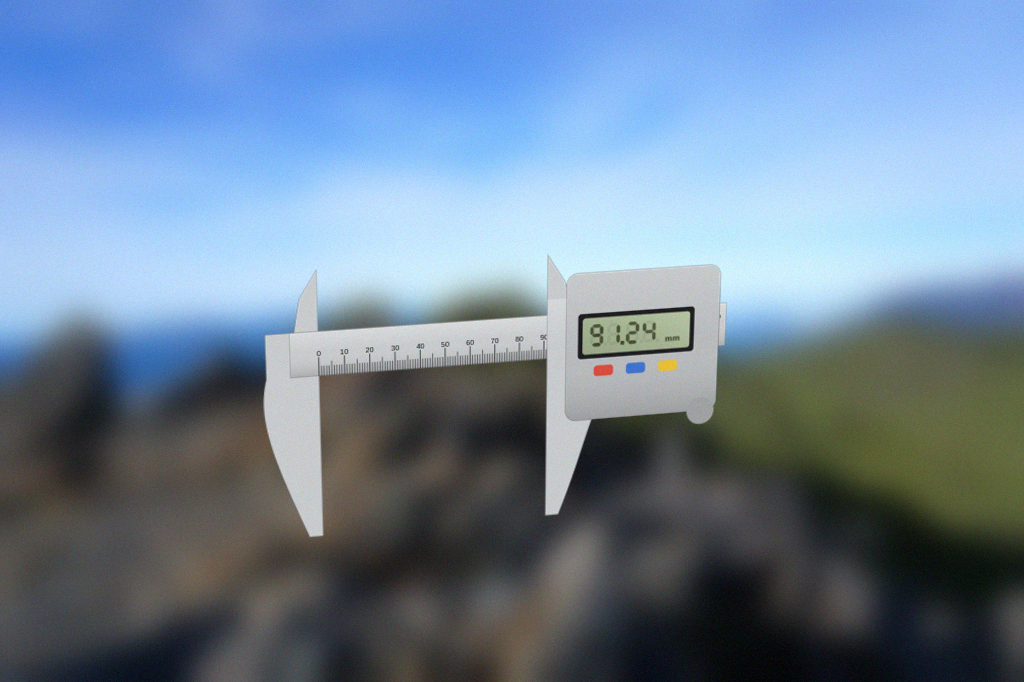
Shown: 91.24 mm
